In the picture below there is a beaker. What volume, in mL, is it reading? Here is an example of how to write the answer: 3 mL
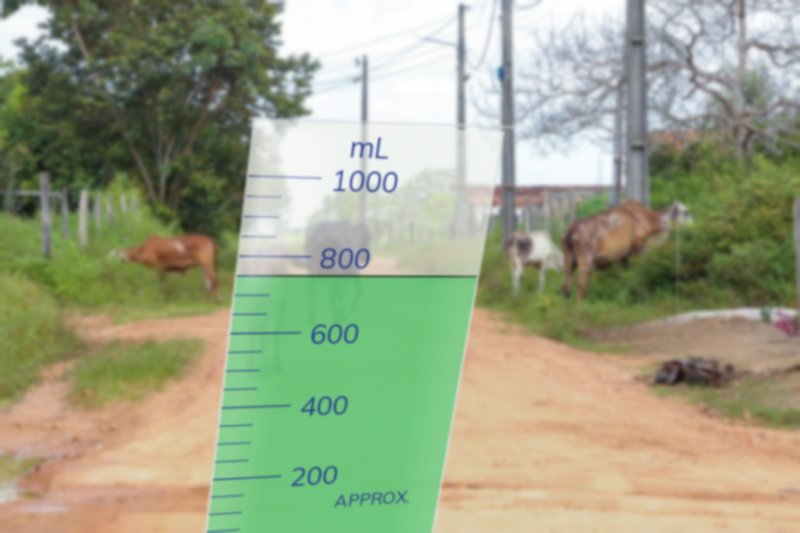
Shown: 750 mL
